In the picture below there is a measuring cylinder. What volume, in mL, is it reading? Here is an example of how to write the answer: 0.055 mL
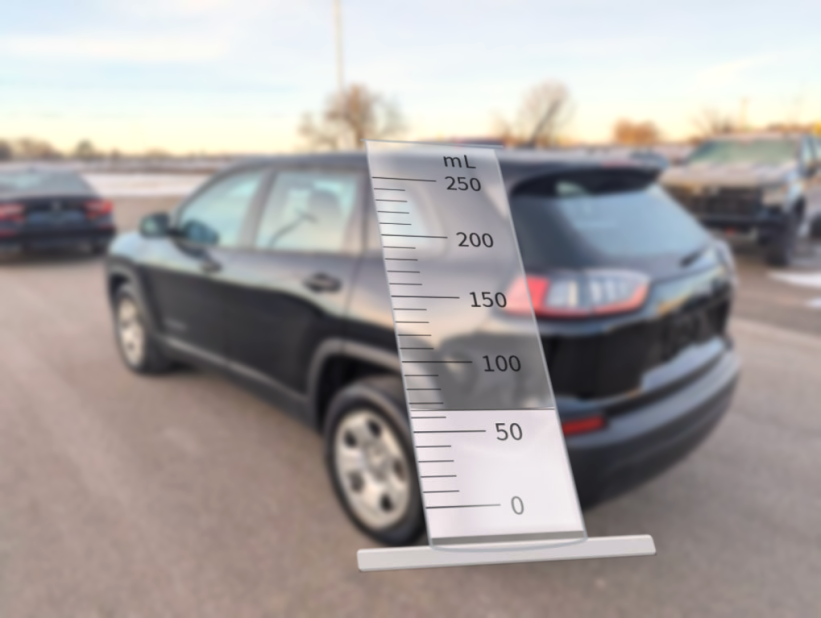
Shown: 65 mL
